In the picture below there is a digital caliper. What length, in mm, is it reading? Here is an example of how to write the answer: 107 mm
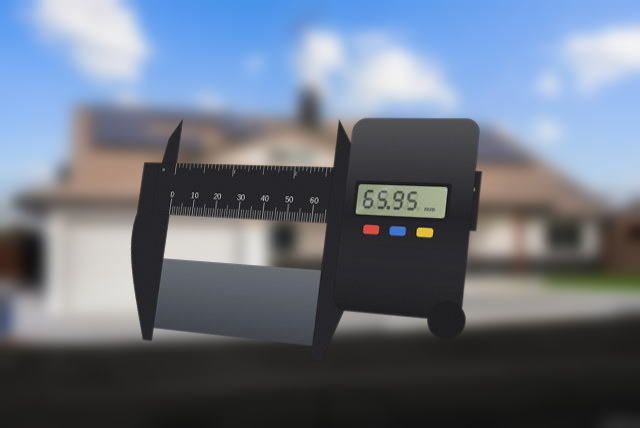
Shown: 65.95 mm
